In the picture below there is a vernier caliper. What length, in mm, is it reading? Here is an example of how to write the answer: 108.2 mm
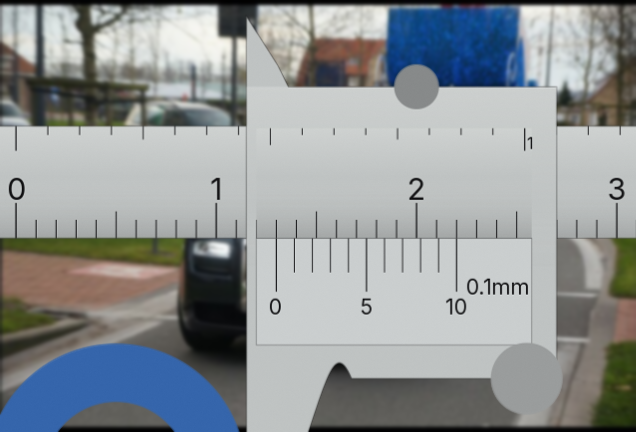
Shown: 13.0 mm
